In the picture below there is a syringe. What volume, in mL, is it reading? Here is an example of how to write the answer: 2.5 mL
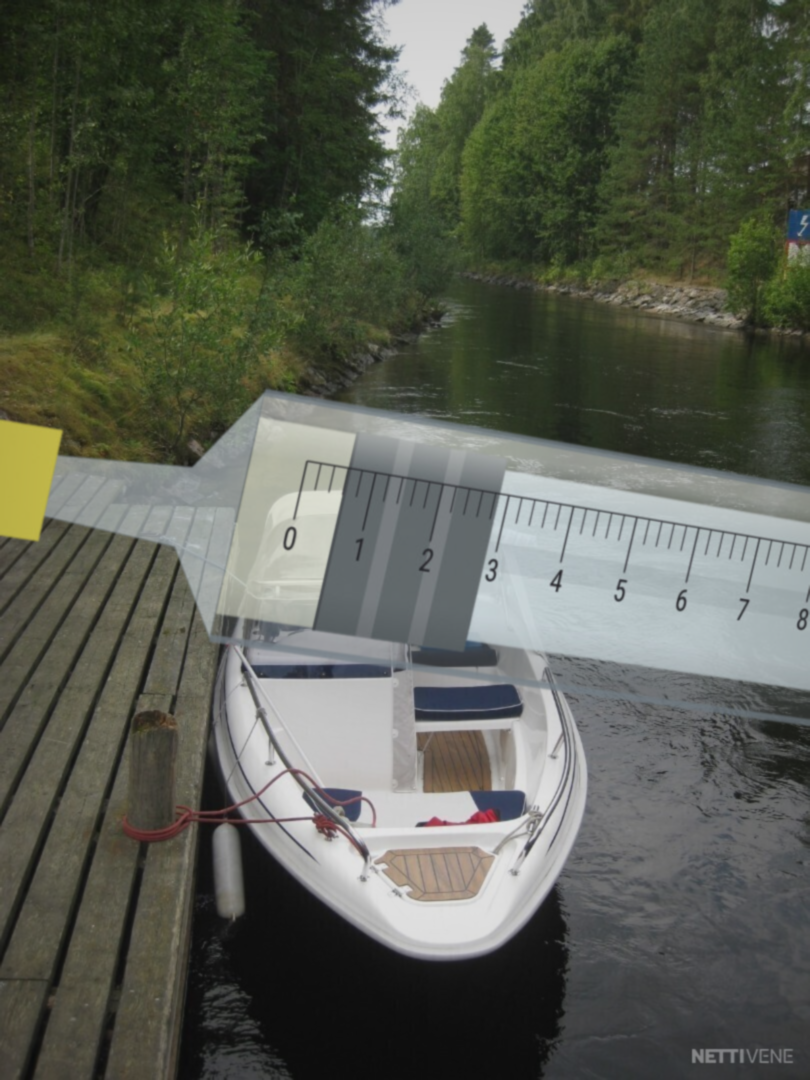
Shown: 0.6 mL
